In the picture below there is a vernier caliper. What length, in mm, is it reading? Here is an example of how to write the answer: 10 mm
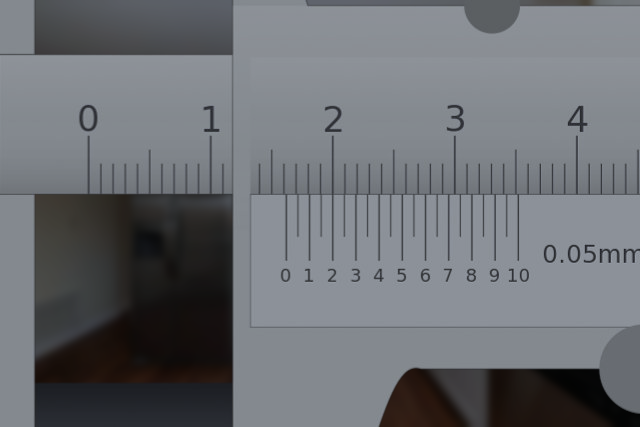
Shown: 16.2 mm
